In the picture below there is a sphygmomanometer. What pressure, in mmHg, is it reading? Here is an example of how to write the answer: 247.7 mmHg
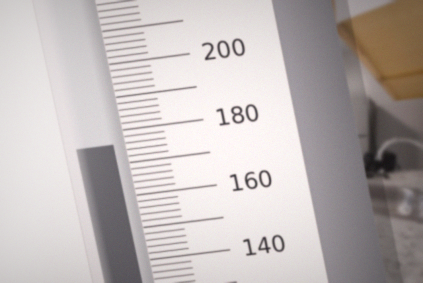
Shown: 176 mmHg
